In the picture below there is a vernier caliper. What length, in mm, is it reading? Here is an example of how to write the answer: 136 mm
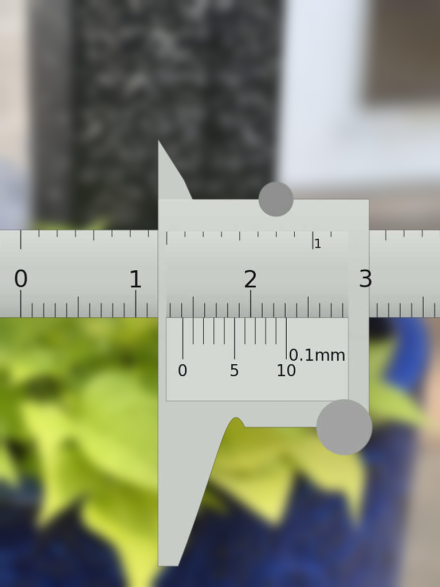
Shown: 14.1 mm
